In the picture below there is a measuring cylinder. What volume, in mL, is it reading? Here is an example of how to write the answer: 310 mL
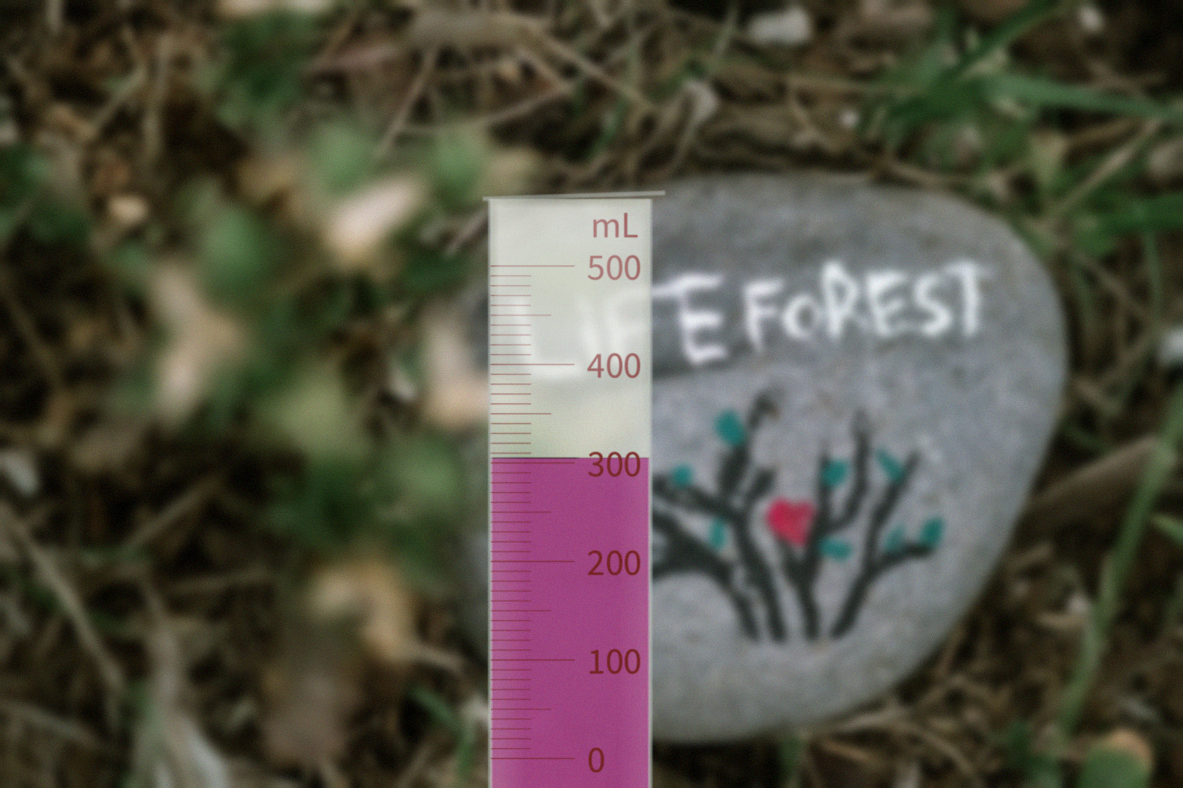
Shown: 305 mL
